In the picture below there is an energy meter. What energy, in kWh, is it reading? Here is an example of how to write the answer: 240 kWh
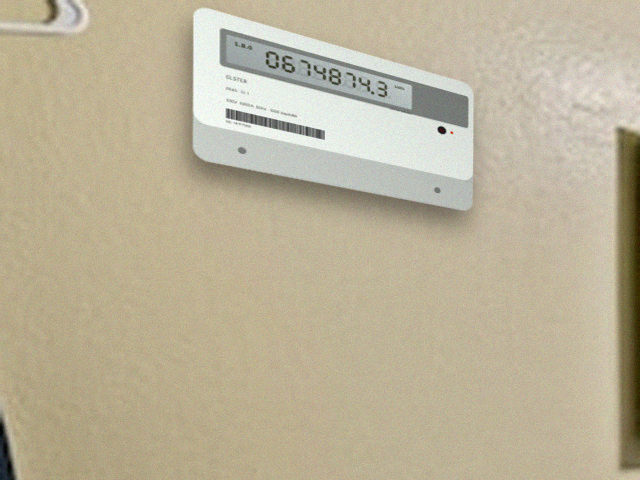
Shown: 674874.3 kWh
